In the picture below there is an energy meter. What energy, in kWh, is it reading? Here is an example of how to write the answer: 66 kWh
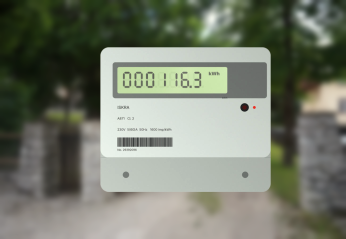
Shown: 116.3 kWh
